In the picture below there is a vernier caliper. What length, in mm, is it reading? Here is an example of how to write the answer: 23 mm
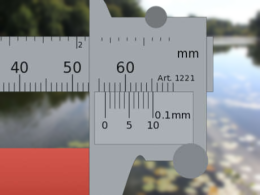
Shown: 56.2 mm
